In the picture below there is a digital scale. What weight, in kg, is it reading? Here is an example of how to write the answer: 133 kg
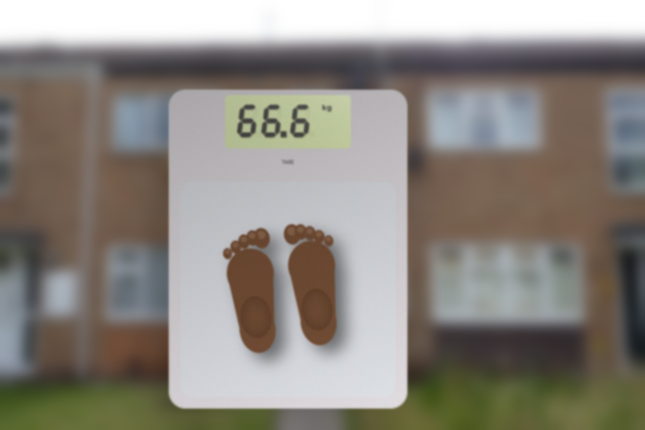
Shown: 66.6 kg
